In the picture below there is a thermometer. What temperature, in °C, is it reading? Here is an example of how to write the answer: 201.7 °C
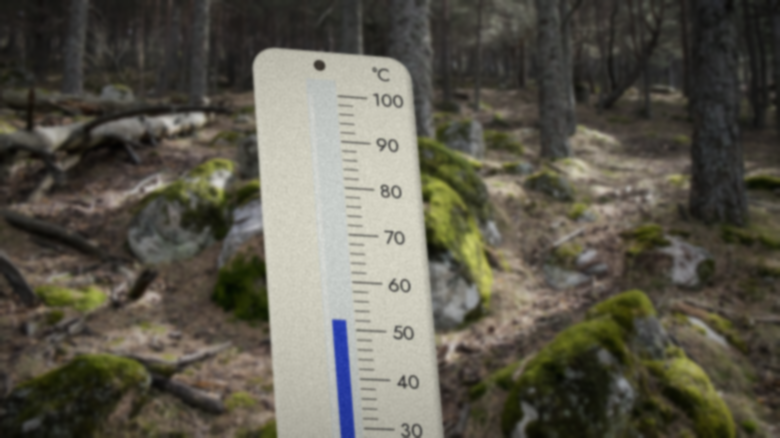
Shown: 52 °C
